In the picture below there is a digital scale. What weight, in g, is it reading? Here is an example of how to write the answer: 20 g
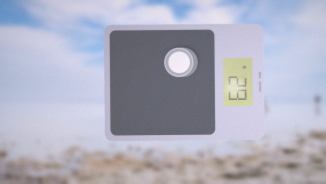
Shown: 62 g
